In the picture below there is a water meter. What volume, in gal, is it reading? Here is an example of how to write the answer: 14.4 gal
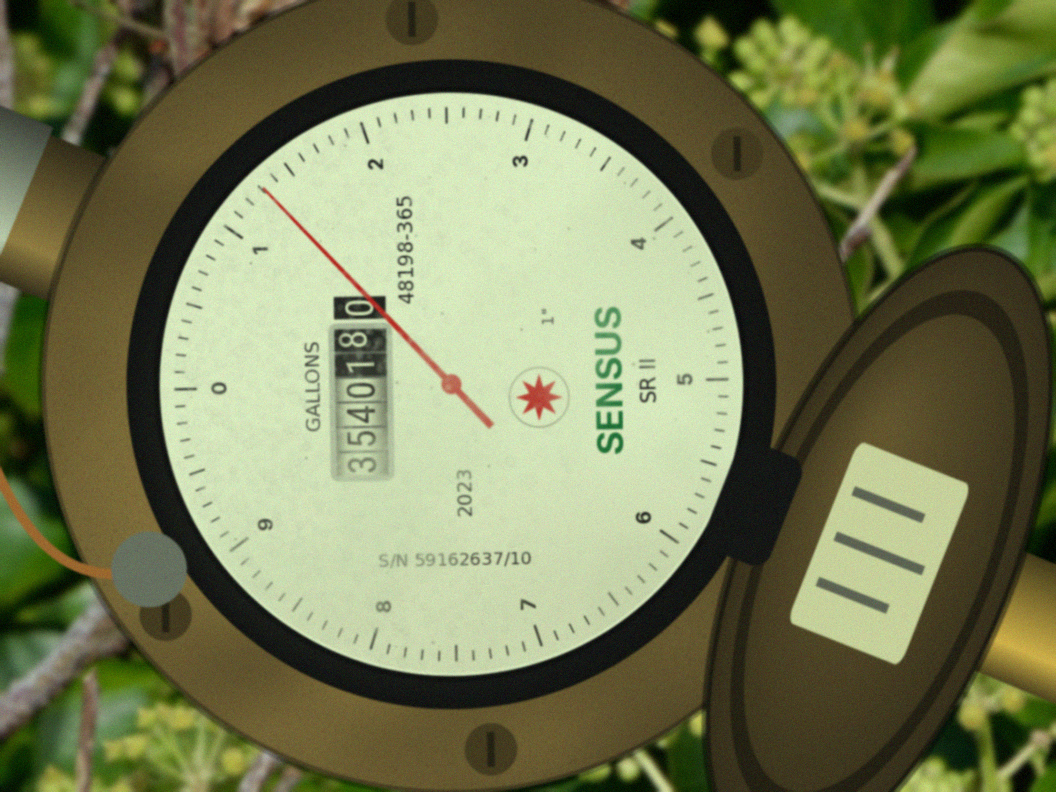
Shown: 3540181.3 gal
